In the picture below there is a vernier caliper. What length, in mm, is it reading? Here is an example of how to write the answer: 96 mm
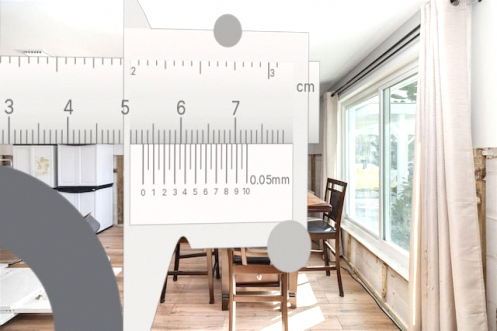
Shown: 53.2 mm
